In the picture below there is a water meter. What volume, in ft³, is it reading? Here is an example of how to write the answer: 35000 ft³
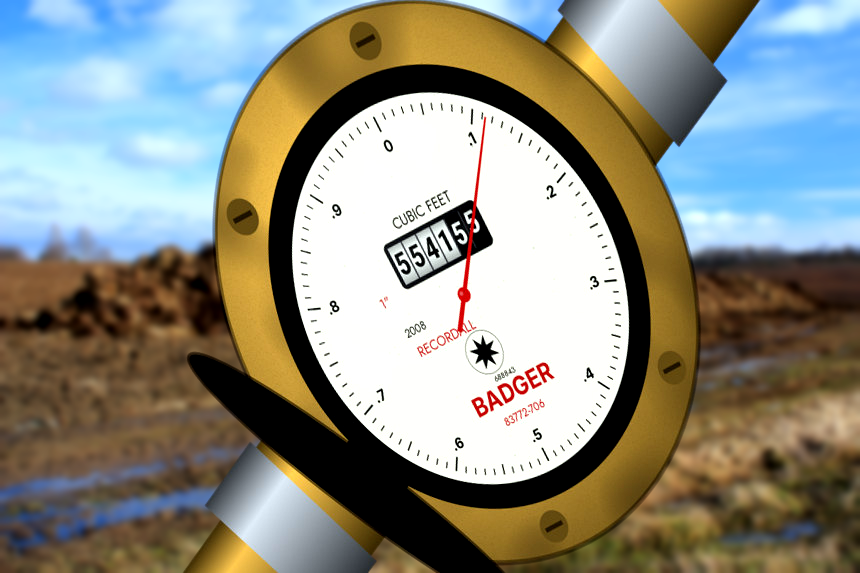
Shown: 554155.11 ft³
